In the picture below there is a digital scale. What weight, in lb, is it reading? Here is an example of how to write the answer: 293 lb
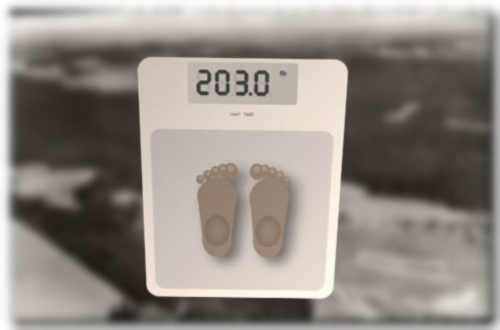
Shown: 203.0 lb
